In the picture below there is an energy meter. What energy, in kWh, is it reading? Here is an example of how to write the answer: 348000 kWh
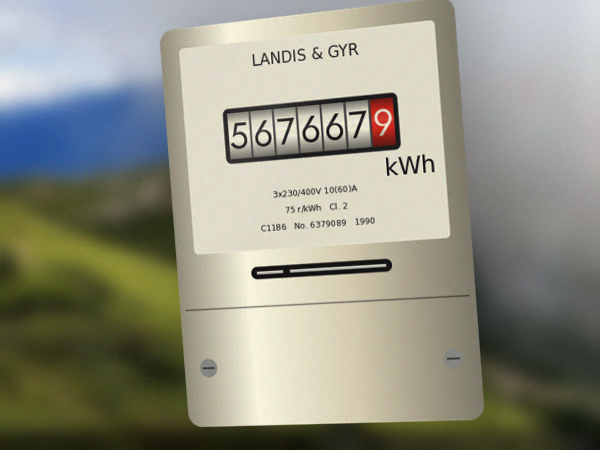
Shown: 567667.9 kWh
